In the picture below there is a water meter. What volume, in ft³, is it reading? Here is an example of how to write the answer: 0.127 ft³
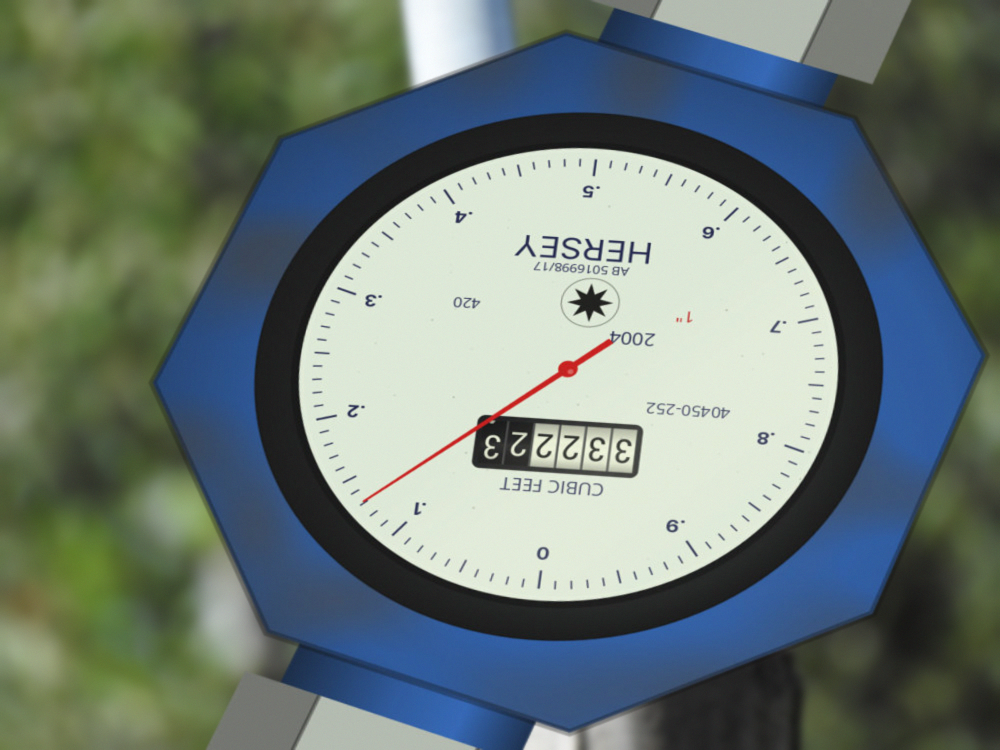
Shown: 332223.13 ft³
